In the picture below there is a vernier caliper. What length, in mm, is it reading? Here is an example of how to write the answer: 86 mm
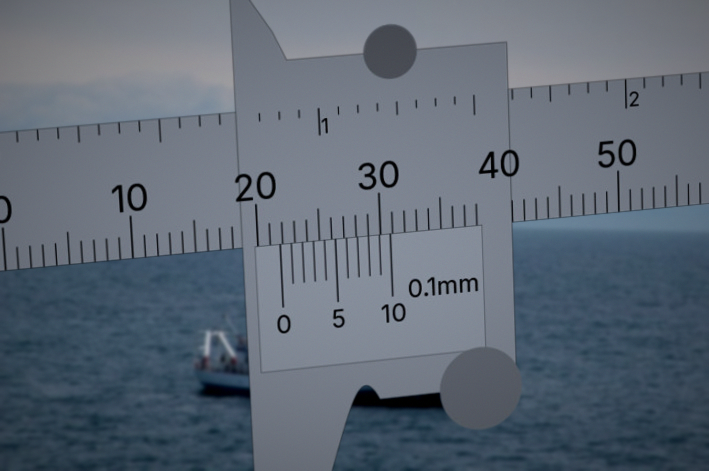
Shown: 21.8 mm
